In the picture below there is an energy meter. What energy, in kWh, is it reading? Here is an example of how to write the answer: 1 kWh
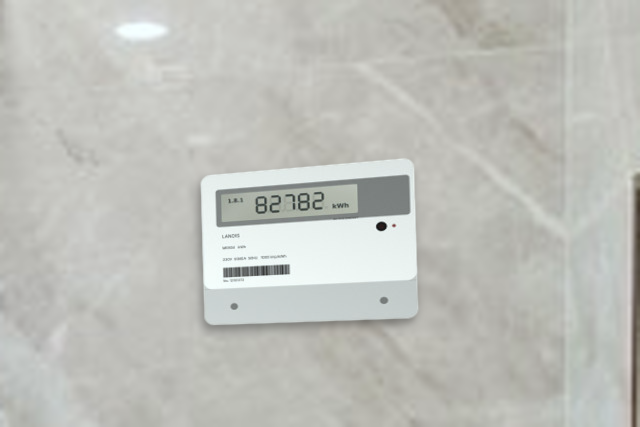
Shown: 82782 kWh
